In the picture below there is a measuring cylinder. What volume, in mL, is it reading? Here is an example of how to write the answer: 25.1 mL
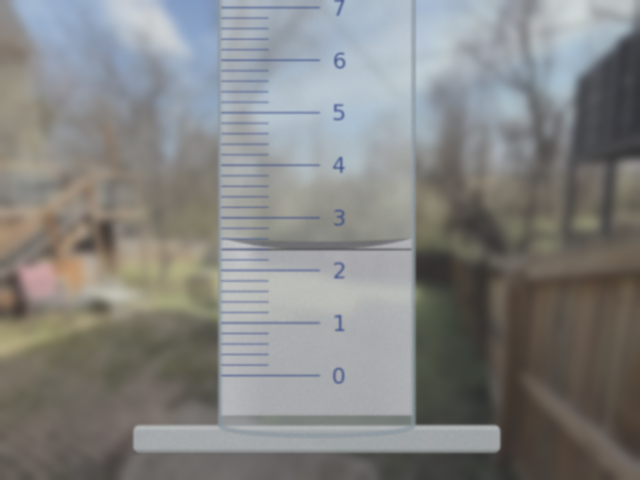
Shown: 2.4 mL
